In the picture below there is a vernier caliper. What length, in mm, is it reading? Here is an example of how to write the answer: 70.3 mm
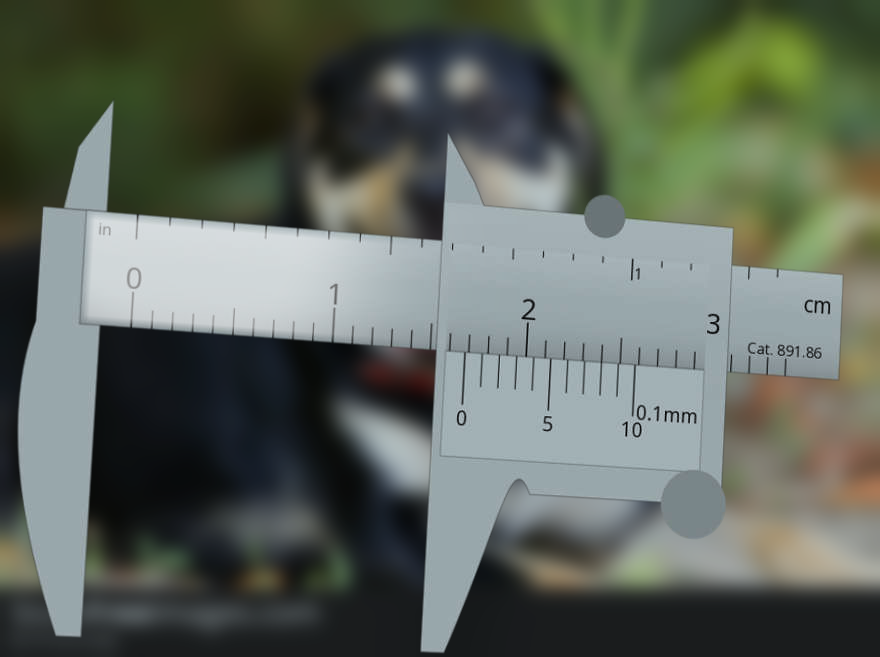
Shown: 16.8 mm
